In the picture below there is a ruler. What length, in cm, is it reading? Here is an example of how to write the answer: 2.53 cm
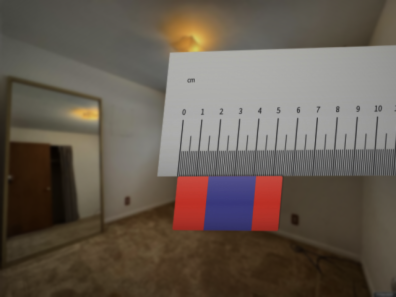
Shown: 5.5 cm
